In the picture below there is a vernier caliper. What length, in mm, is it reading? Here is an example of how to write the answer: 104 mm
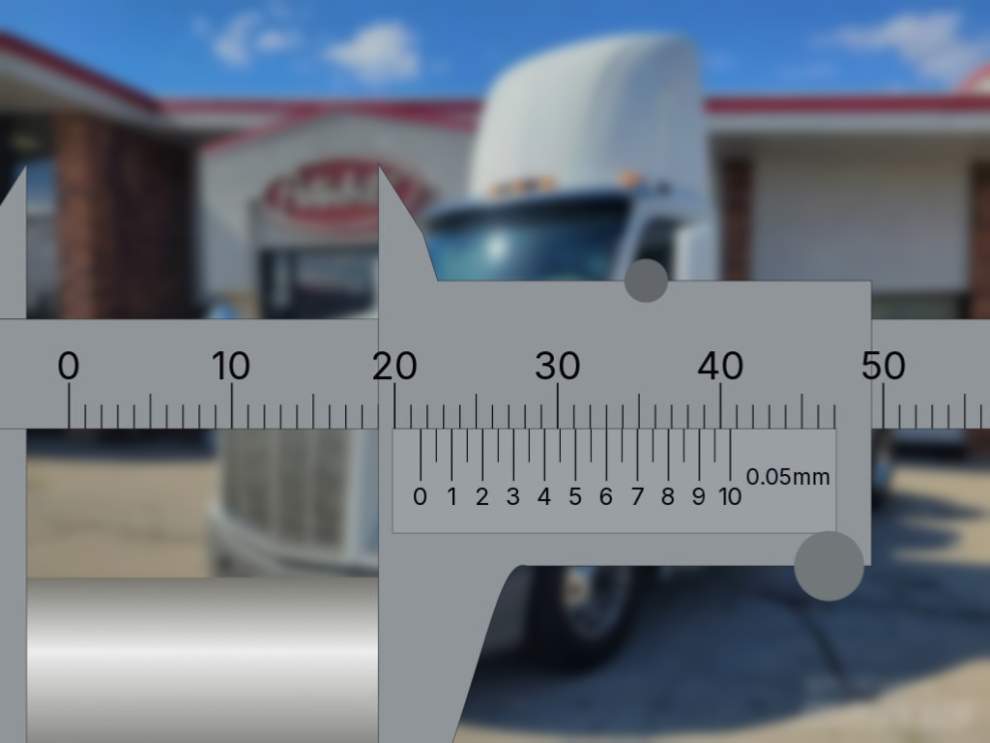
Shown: 21.6 mm
